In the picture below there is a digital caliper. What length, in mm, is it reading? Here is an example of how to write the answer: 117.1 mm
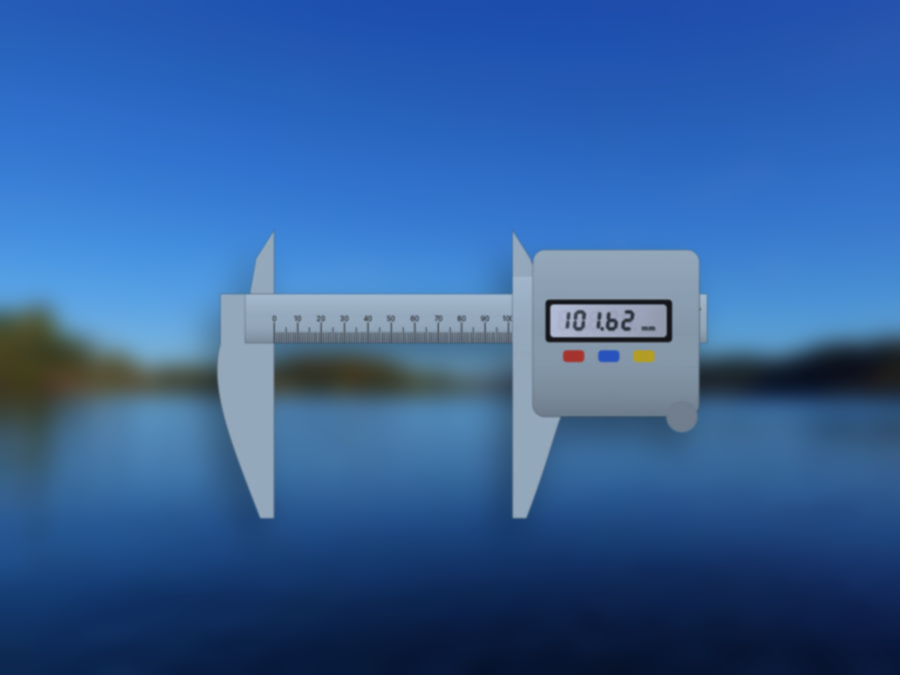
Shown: 101.62 mm
